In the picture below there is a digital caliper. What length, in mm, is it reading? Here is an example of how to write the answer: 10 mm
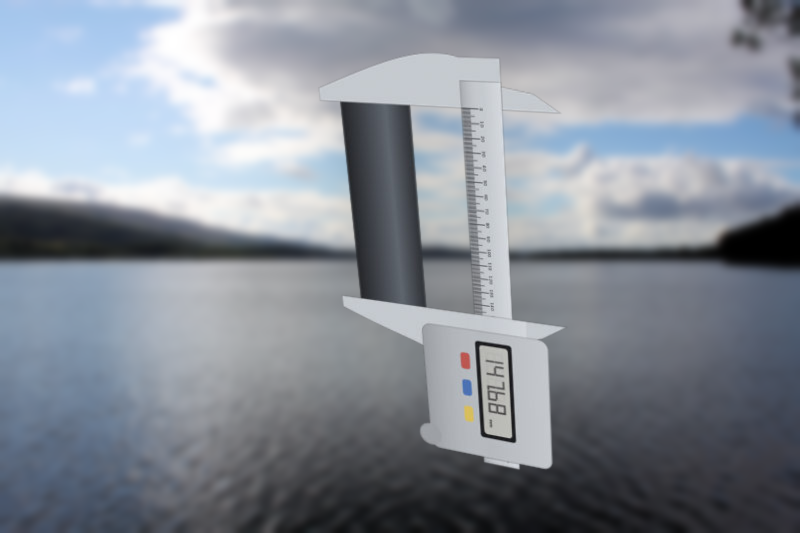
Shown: 147.68 mm
